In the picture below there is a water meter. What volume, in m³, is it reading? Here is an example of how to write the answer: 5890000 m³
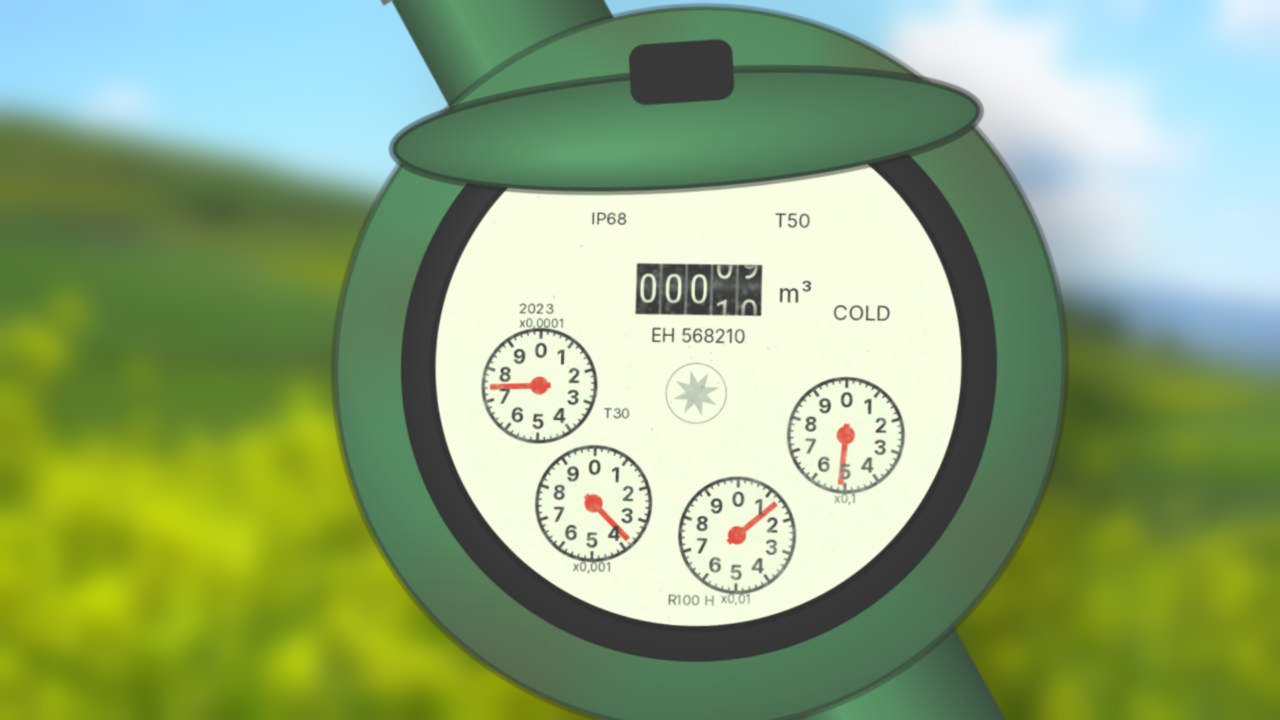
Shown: 9.5137 m³
